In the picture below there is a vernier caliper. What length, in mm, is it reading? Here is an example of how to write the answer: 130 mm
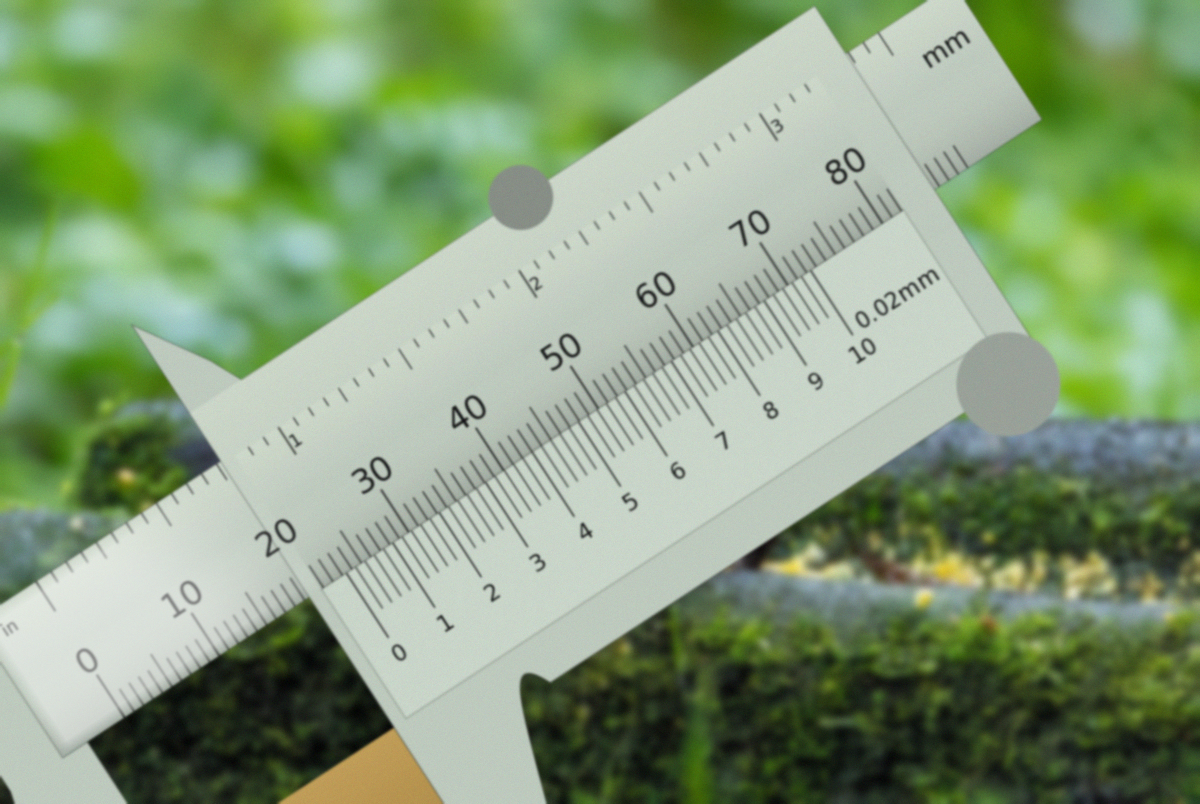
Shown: 23.4 mm
